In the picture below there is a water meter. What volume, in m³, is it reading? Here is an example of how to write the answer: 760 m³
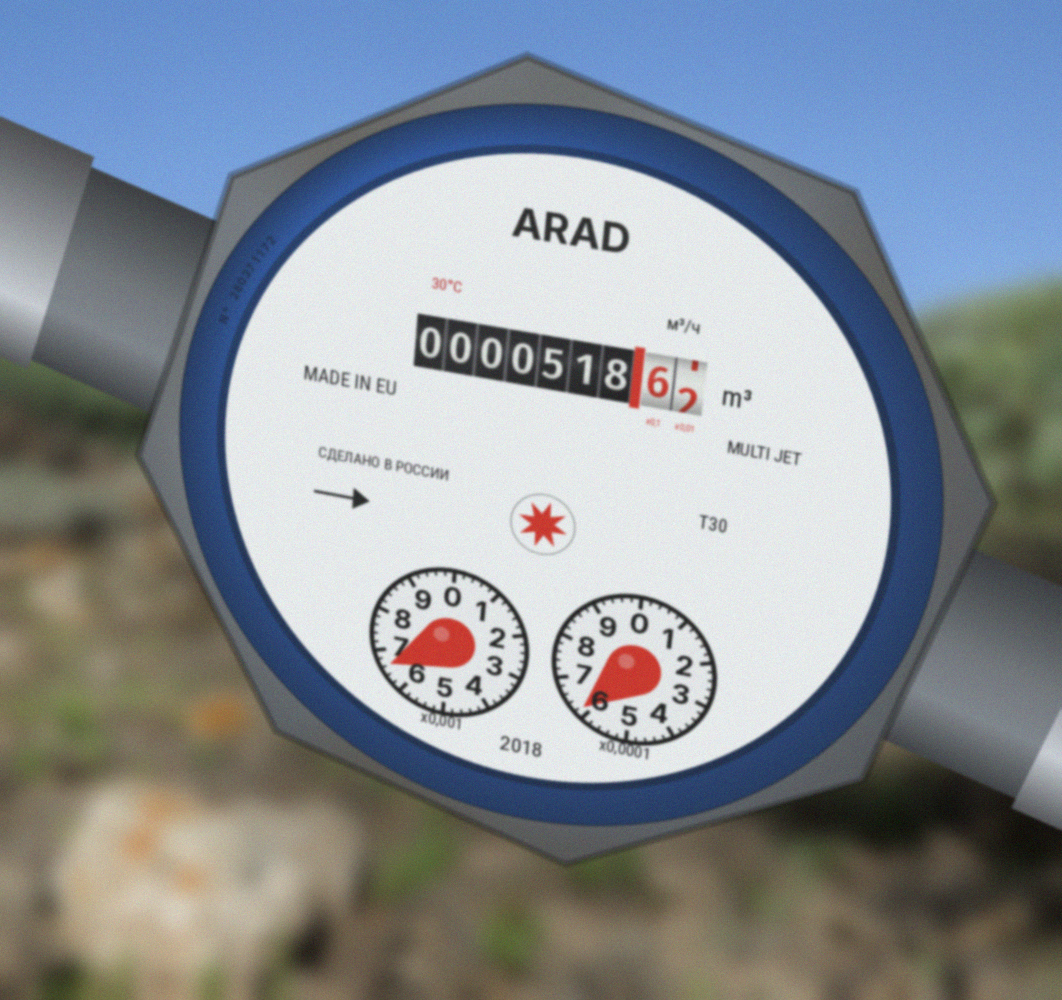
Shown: 518.6166 m³
